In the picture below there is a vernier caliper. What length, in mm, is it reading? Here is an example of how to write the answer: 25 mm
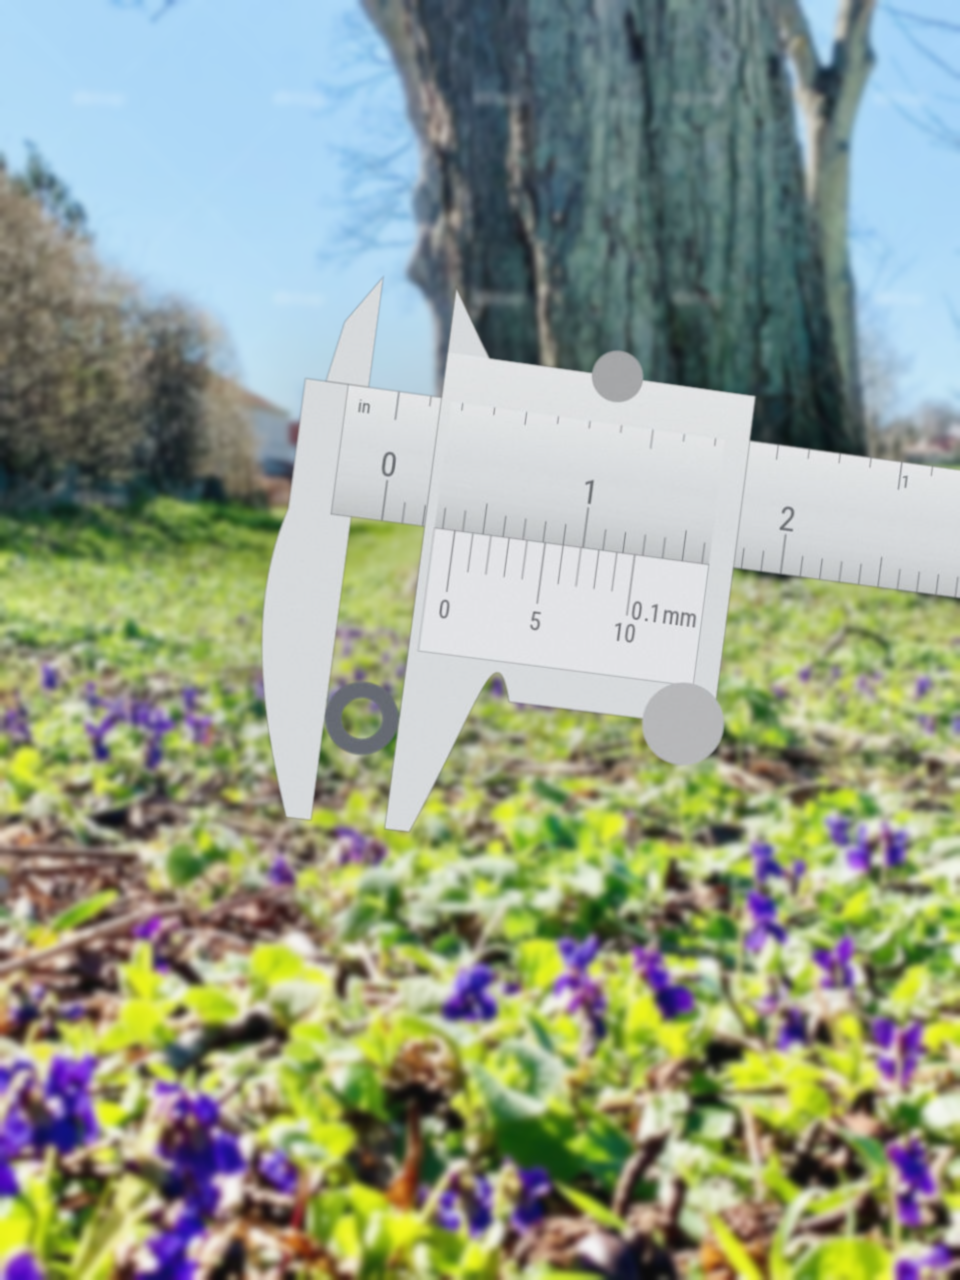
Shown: 3.6 mm
